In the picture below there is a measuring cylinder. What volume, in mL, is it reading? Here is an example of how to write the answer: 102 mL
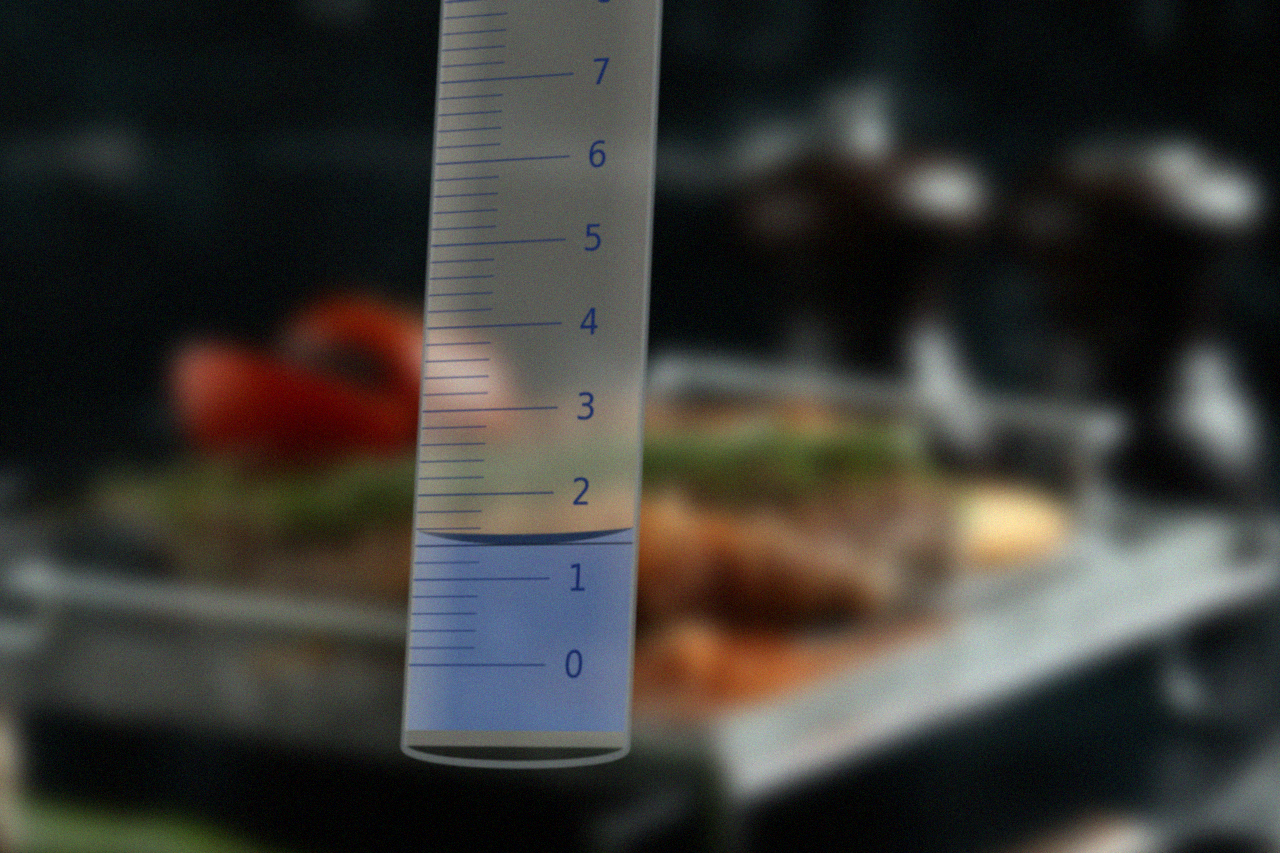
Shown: 1.4 mL
